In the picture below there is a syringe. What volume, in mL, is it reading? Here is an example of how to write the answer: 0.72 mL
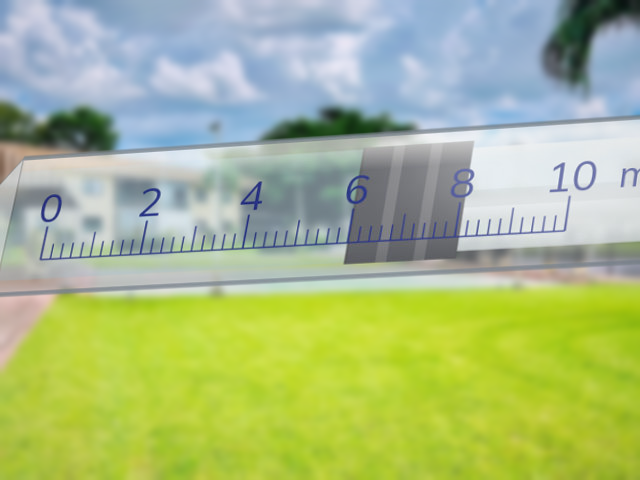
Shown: 6 mL
